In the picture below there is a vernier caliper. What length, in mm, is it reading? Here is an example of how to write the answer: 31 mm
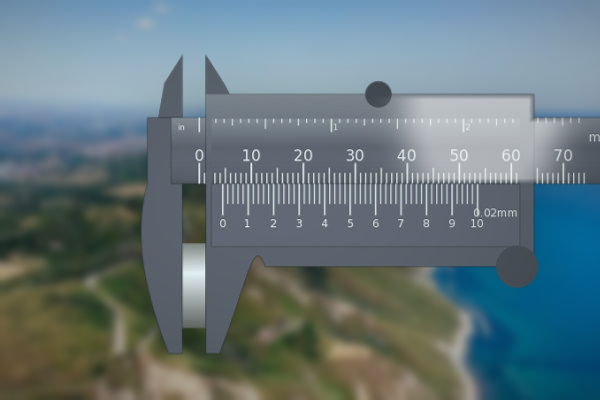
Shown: 4.5 mm
